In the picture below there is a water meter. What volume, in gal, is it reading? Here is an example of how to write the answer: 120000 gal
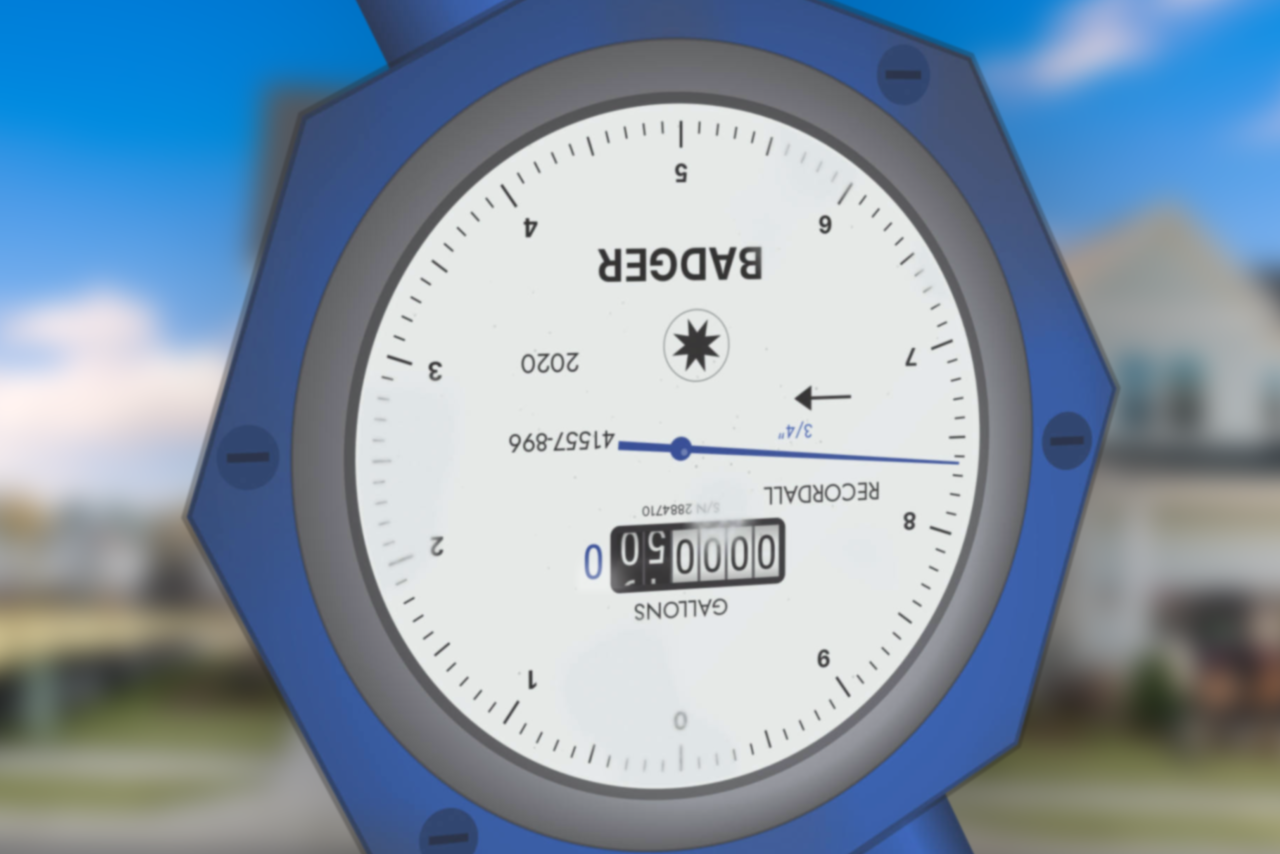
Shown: 497.6 gal
